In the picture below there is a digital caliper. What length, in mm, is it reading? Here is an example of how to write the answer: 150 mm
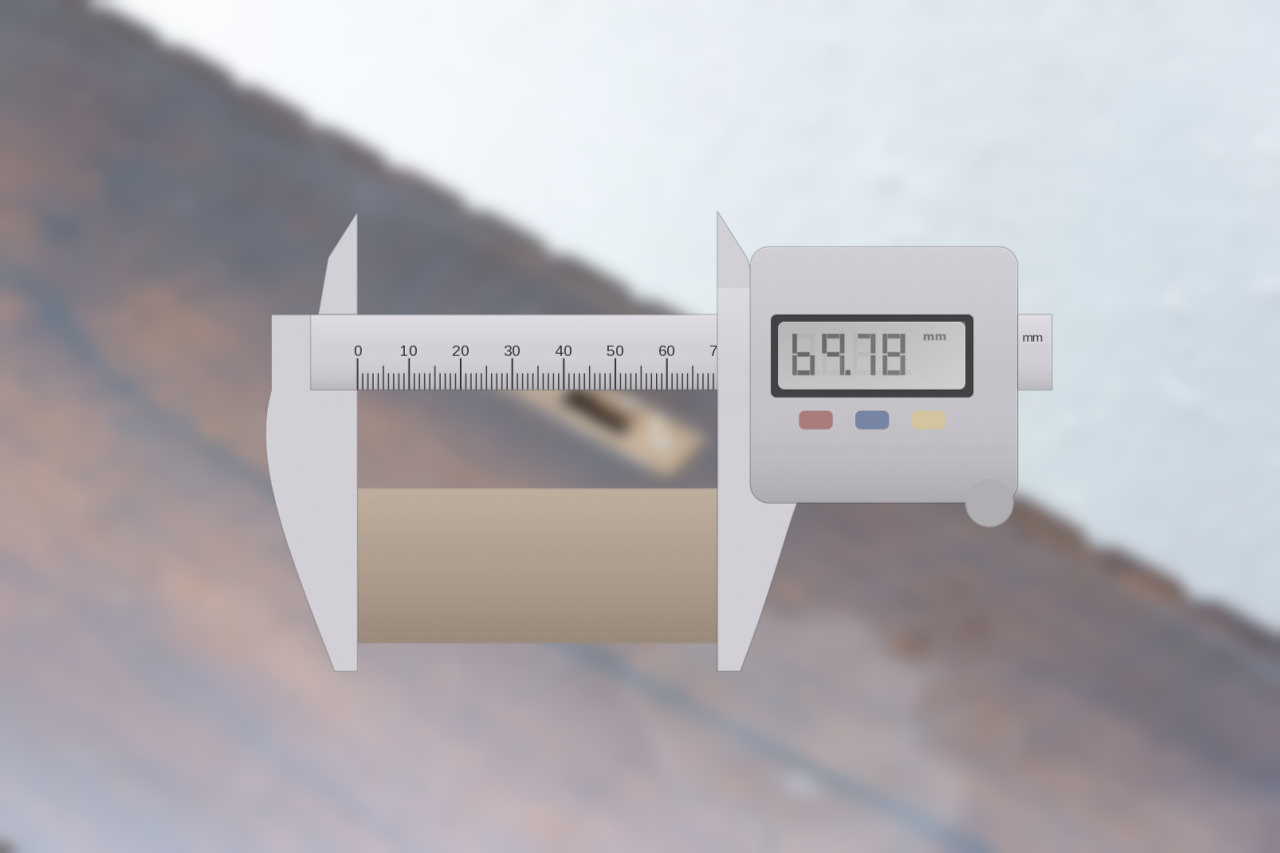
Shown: 69.78 mm
